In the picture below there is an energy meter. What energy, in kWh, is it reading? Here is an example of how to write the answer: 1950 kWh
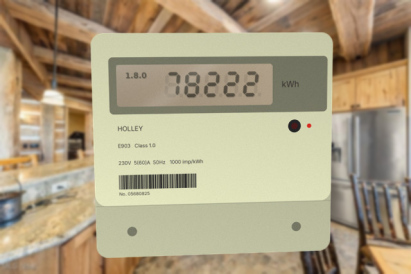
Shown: 78222 kWh
